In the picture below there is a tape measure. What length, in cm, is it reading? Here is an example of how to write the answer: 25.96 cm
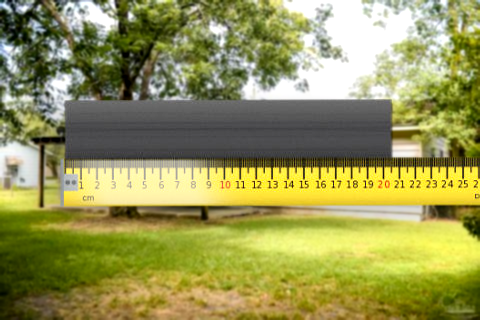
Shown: 20.5 cm
